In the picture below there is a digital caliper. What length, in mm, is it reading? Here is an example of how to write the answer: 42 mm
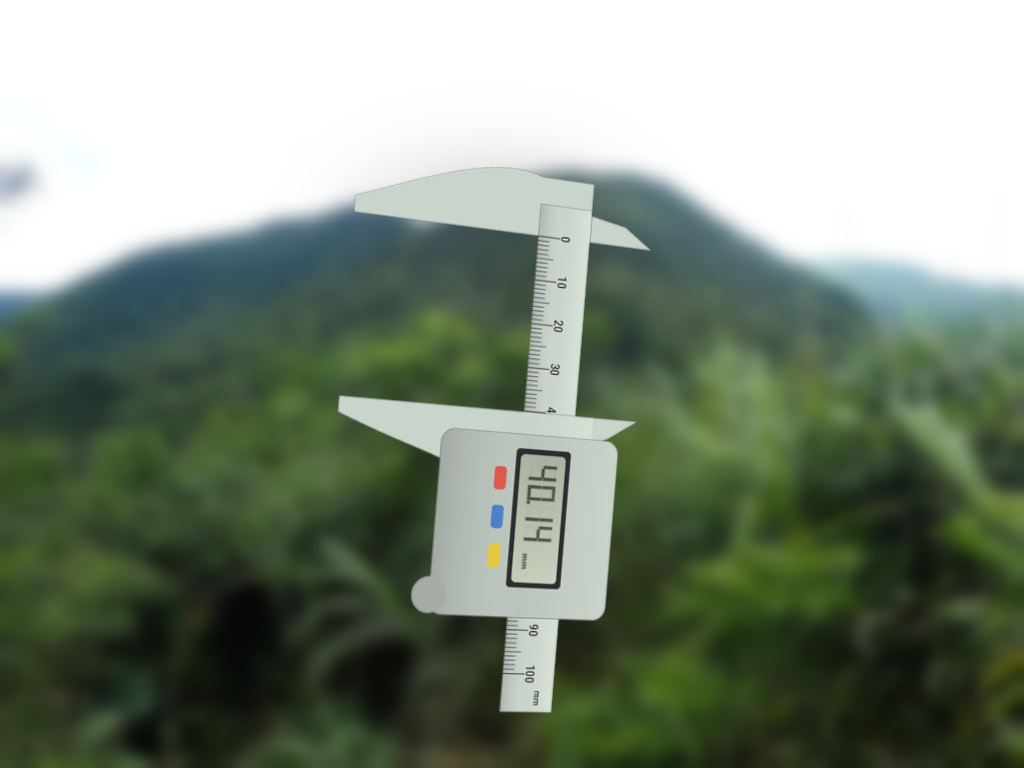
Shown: 40.14 mm
